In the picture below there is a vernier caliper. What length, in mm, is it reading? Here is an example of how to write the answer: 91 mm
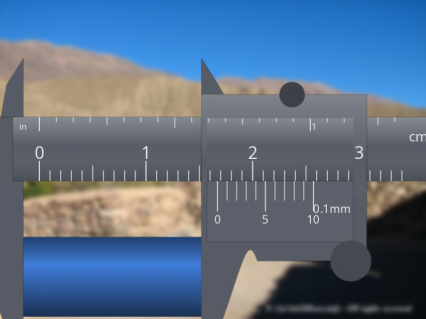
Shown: 16.7 mm
